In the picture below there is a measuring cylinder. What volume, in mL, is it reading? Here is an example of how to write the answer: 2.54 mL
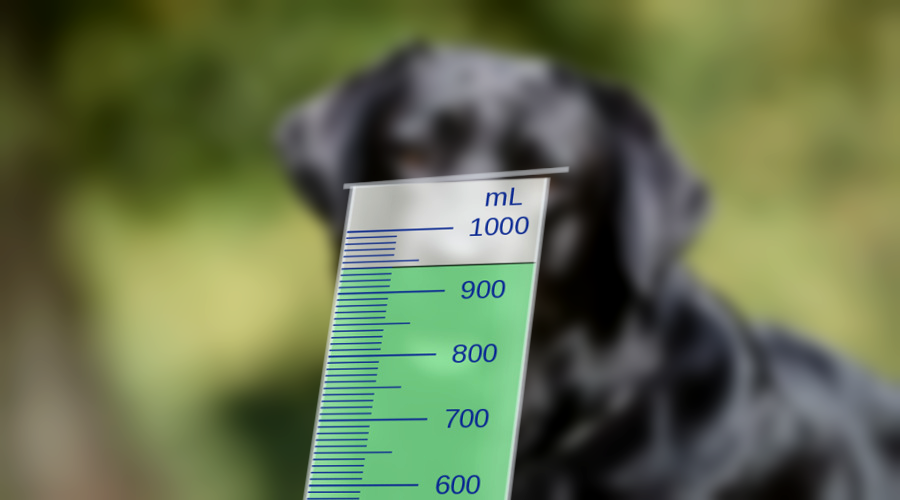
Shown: 940 mL
